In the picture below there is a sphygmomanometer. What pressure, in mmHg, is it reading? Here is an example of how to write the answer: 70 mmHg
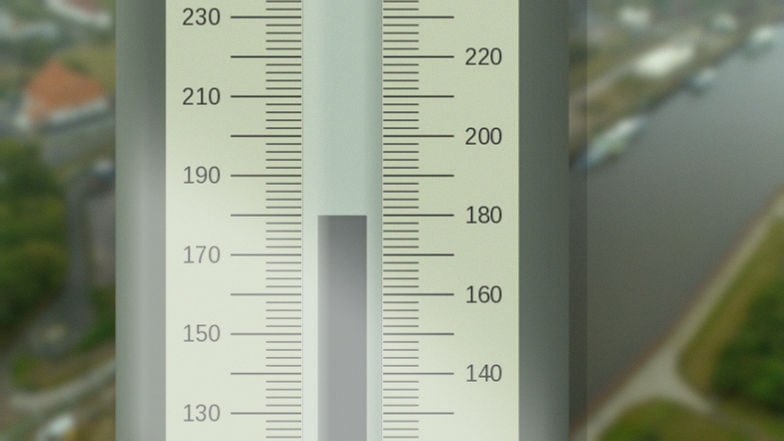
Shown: 180 mmHg
